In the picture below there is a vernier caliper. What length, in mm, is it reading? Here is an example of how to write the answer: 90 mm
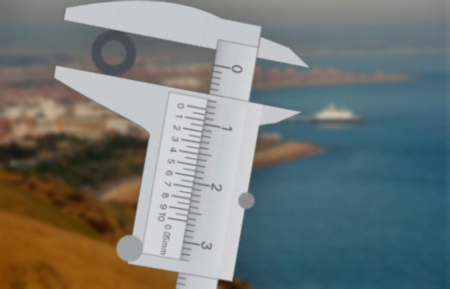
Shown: 7.5 mm
